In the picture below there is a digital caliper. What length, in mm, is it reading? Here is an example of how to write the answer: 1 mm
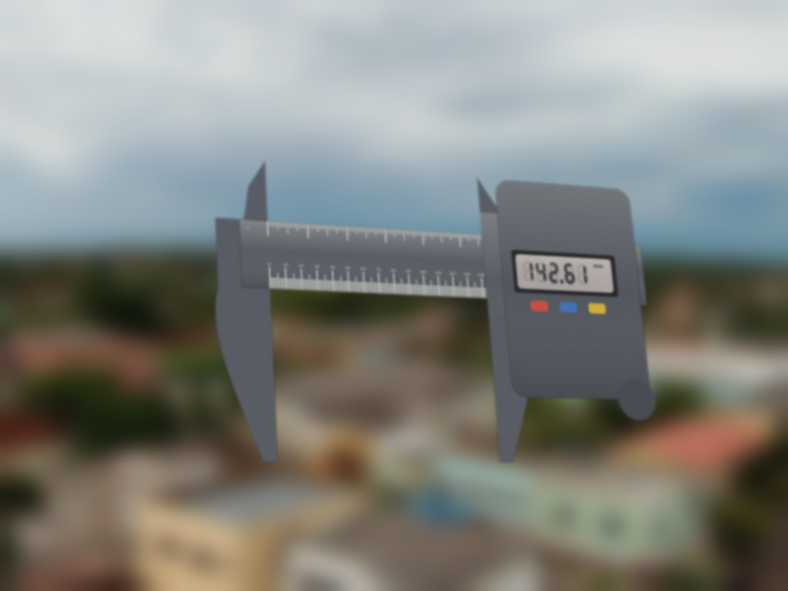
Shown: 142.61 mm
